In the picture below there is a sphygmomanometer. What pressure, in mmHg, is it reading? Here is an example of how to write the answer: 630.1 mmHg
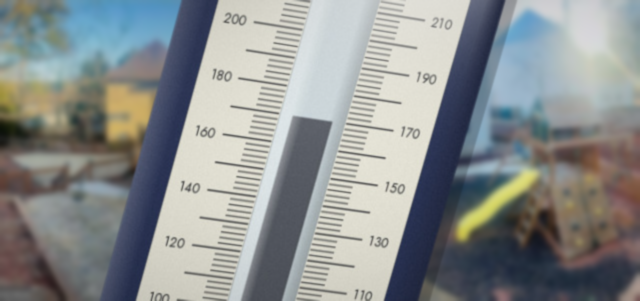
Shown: 170 mmHg
